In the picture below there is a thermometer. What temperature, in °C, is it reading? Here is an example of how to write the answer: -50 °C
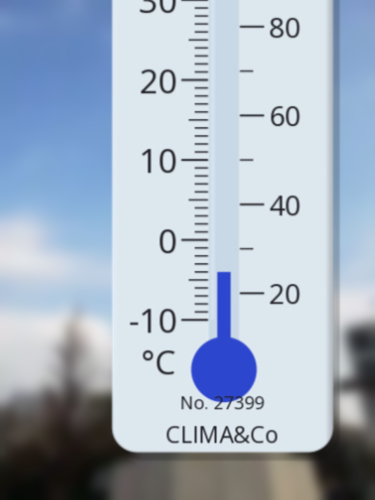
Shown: -4 °C
